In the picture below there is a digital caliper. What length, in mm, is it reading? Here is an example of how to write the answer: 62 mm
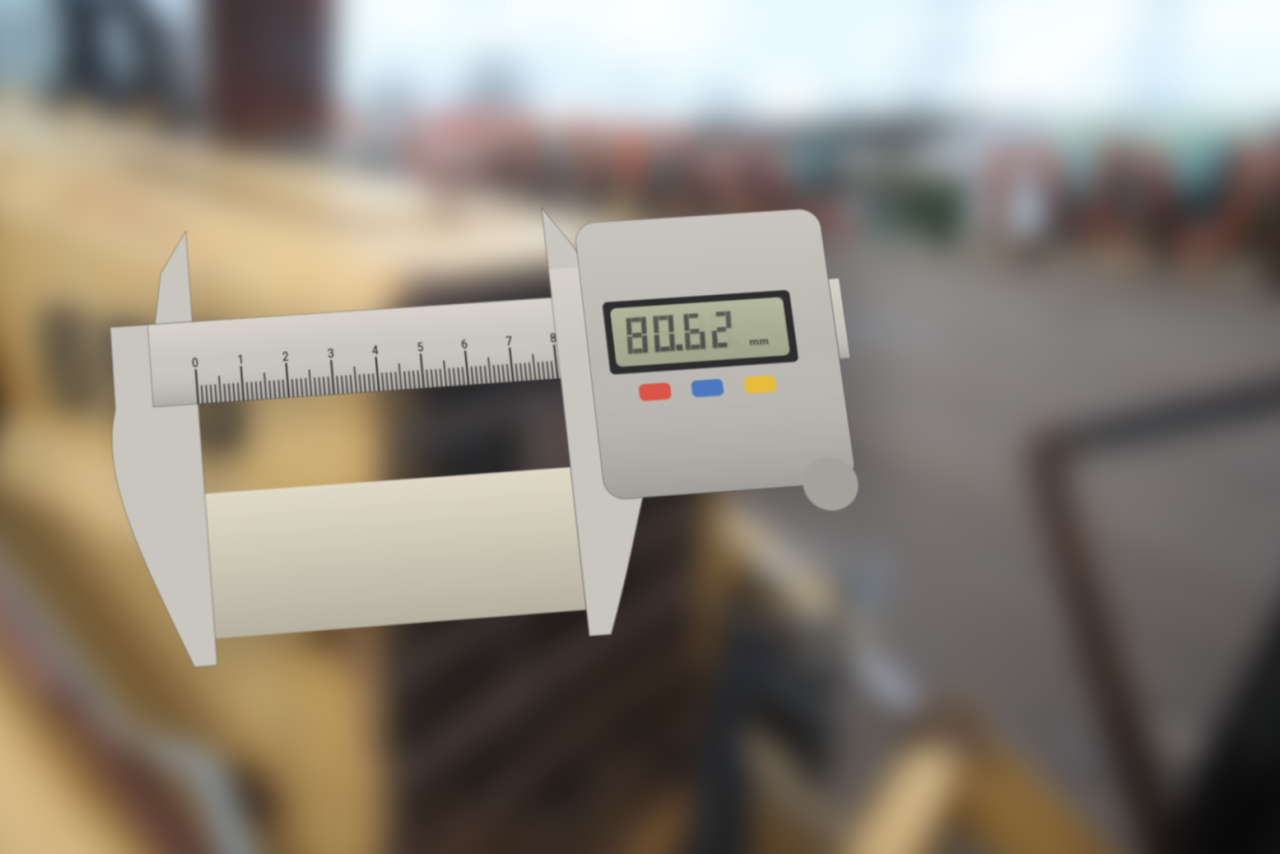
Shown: 80.62 mm
